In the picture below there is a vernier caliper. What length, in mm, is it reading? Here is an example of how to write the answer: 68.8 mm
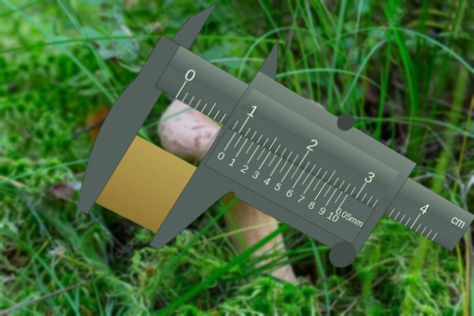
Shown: 9.6 mm
